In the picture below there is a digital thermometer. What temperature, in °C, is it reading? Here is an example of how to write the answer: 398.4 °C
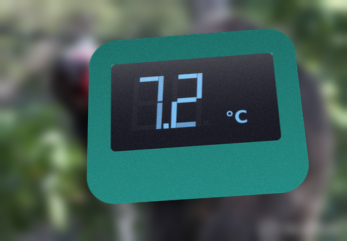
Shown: 7.2 °C
